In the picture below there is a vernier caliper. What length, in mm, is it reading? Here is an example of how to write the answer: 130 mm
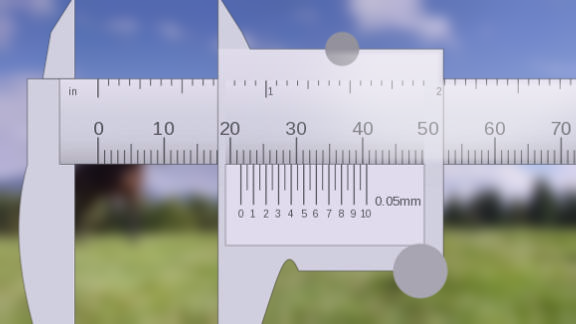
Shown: 21.6 mm
